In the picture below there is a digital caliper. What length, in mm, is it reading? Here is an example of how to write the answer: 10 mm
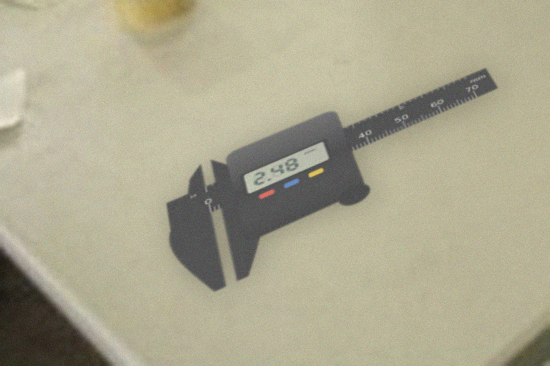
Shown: 2.48 mm
